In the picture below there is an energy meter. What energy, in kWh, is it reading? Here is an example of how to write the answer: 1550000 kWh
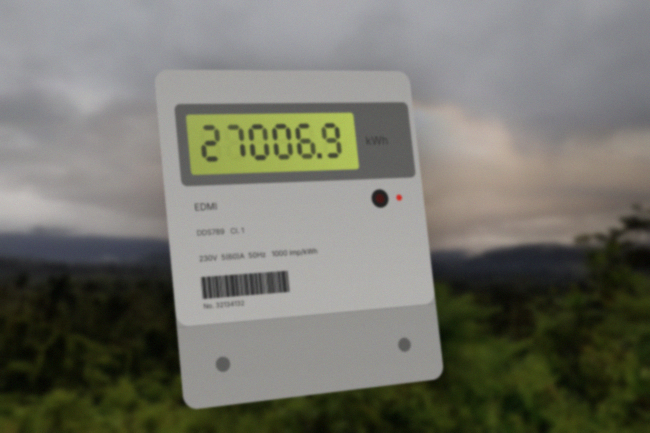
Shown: 27006.9 kWh
